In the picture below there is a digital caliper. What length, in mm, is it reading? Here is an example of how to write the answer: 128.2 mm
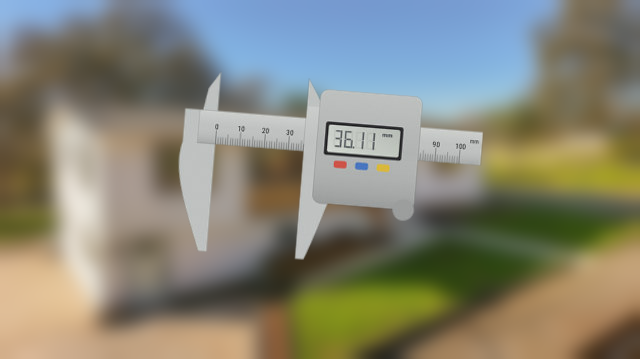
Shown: 36.11 mm
